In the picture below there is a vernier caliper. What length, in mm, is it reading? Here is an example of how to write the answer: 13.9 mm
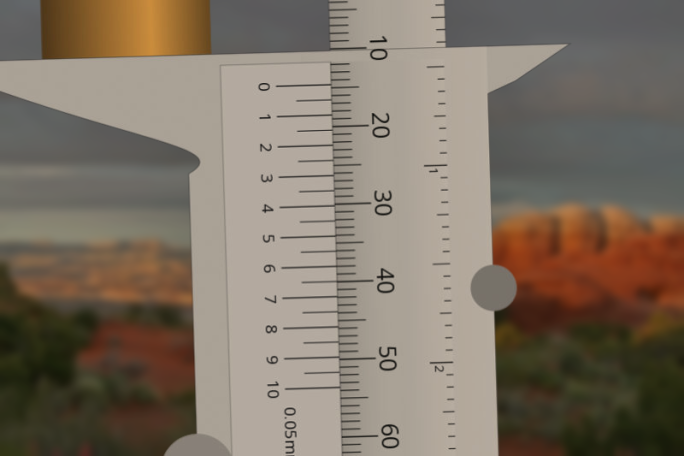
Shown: 14.6 mm
